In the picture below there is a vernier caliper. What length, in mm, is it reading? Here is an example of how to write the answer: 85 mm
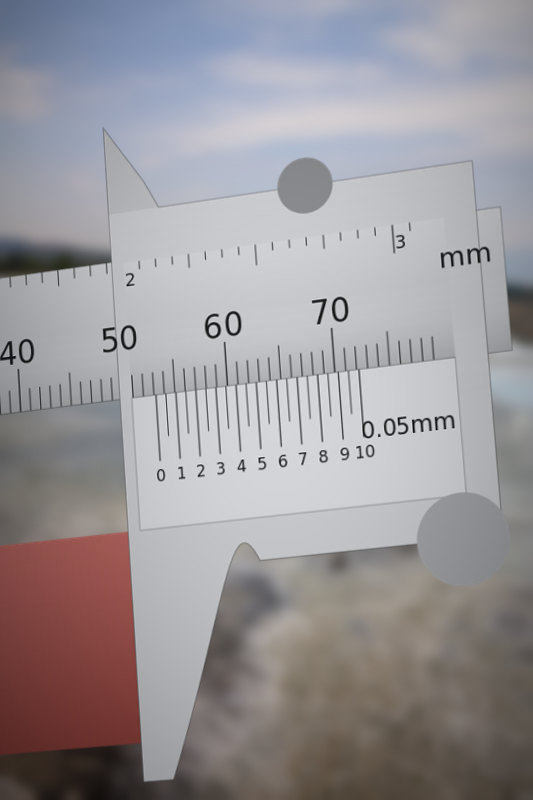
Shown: 53.2 mm
